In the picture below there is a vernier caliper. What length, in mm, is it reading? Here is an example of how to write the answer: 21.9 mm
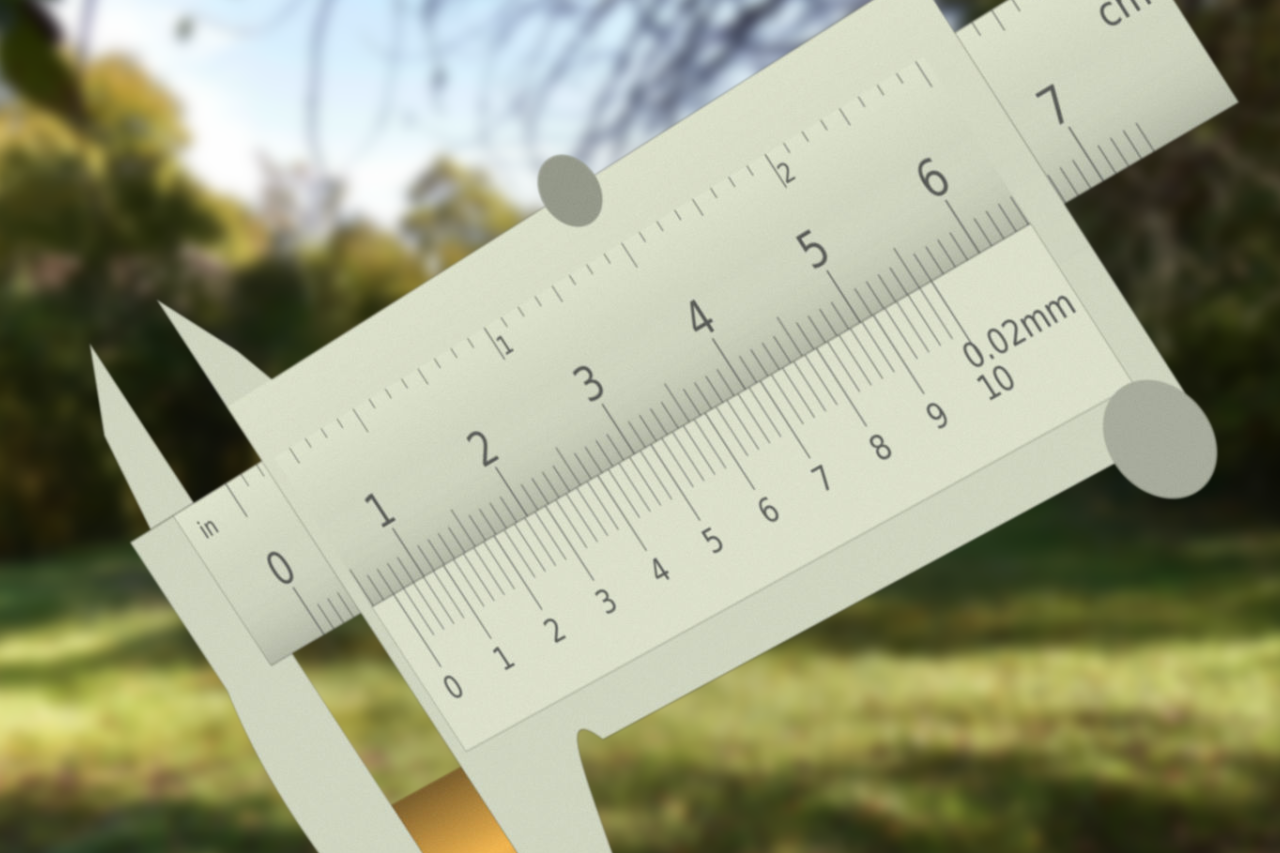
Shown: 7.0 mm
